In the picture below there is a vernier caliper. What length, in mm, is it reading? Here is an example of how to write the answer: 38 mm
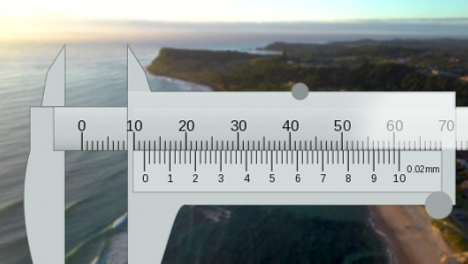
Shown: 12.0 mm
